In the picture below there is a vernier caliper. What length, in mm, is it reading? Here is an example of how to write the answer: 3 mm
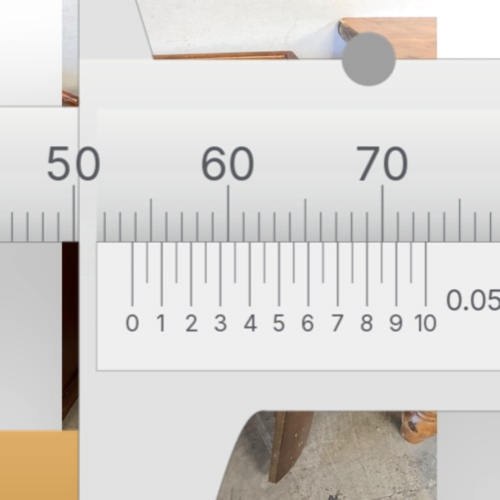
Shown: 53.8 mm
